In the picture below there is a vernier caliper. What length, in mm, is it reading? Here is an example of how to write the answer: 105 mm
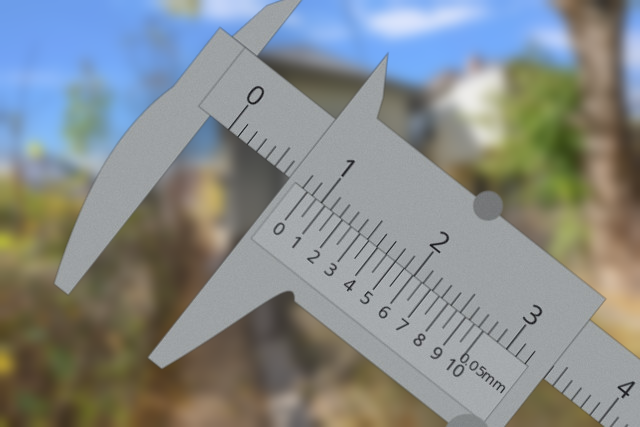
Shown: 8.5 mm
